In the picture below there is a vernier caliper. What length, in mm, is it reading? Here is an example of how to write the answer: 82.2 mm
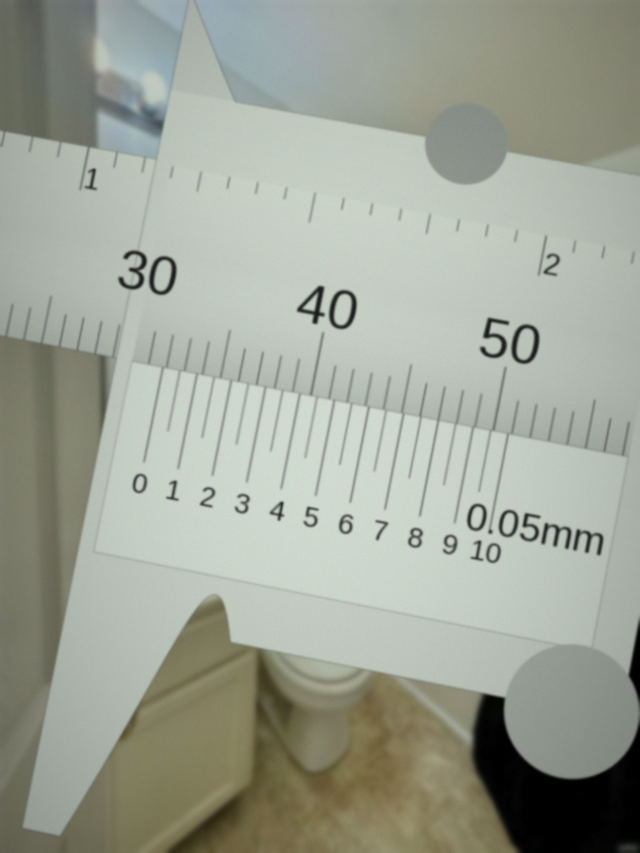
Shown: 31.8 mm
